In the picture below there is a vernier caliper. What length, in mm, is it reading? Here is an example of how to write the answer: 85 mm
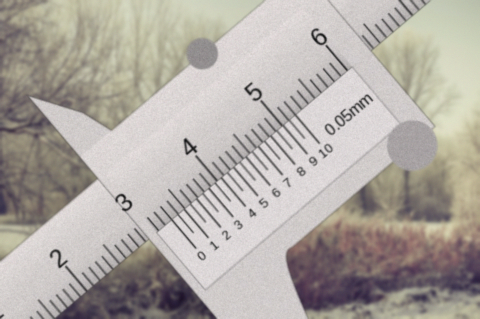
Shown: 33.0 mm
